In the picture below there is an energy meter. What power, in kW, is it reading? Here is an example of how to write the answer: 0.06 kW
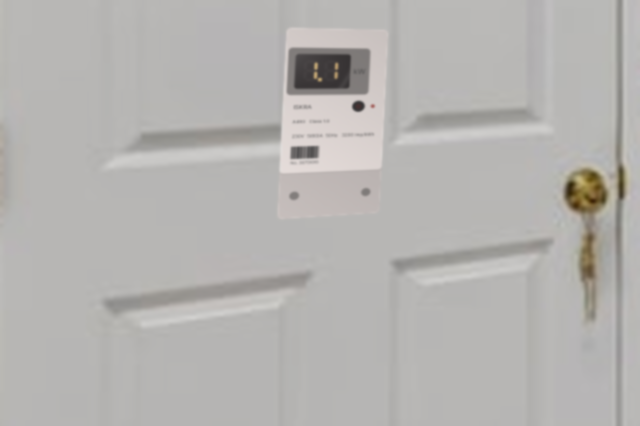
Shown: 1.1 kW
